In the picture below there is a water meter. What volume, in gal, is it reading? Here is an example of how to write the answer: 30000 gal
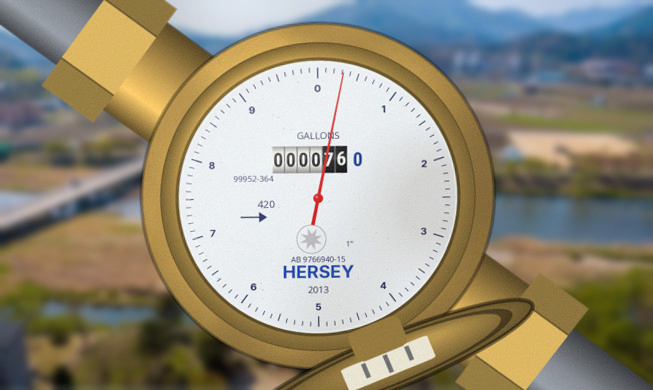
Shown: 760.3 gal
